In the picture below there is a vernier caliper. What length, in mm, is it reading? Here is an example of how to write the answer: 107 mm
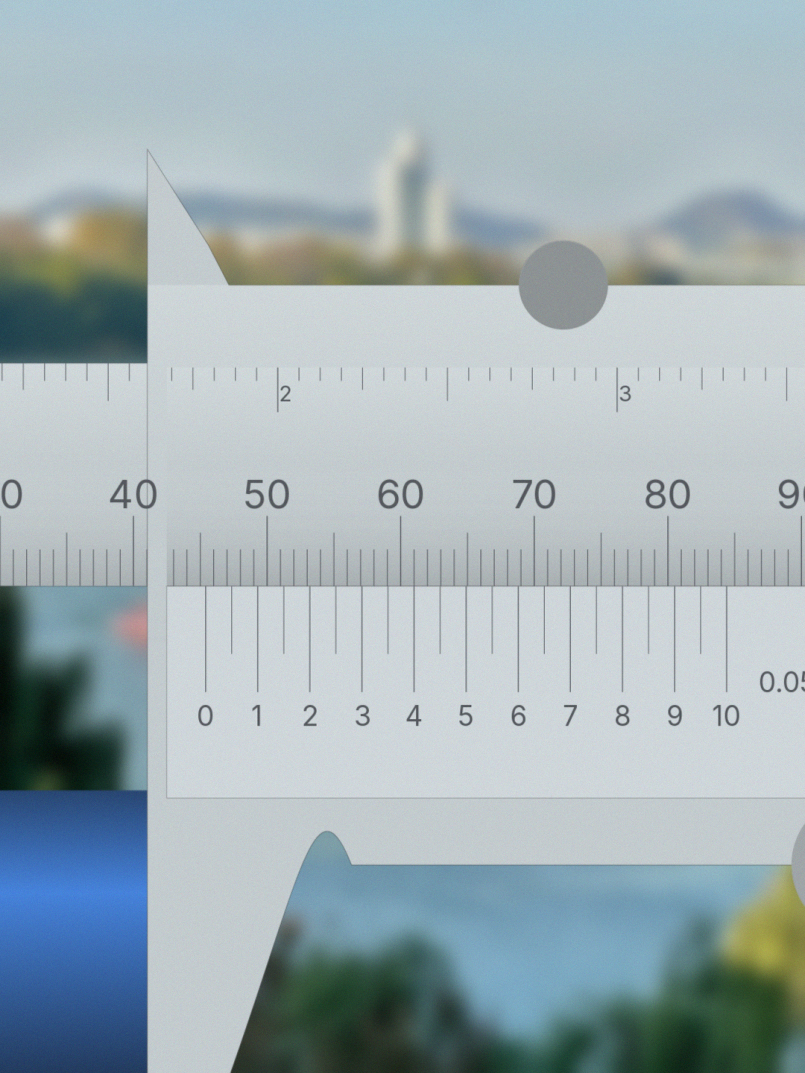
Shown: 45.4 mm
